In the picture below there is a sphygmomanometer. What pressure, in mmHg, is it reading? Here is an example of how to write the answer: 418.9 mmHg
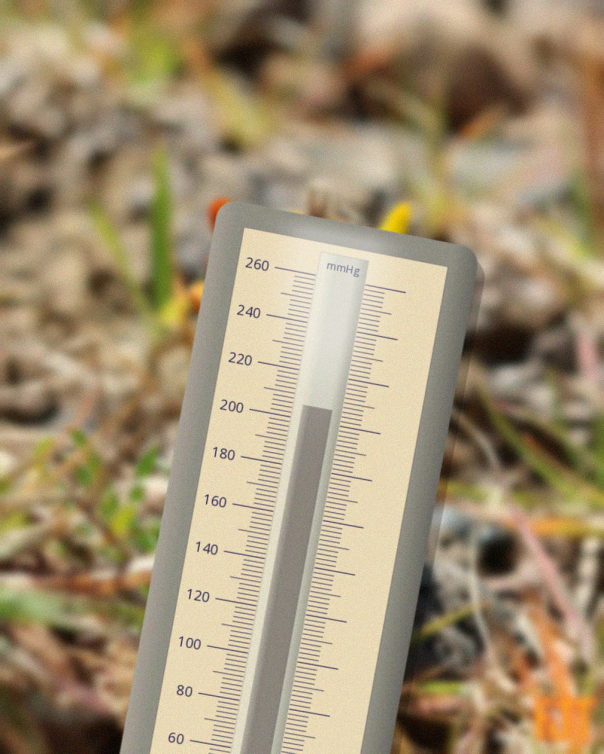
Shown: 206 mmHg
